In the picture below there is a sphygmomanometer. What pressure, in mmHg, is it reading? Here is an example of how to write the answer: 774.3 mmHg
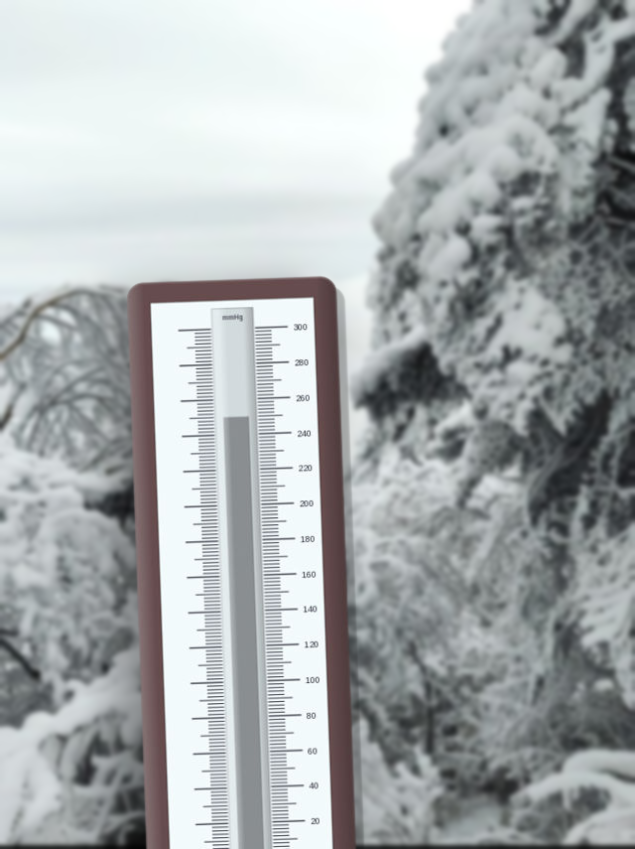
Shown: 250 mmHg
